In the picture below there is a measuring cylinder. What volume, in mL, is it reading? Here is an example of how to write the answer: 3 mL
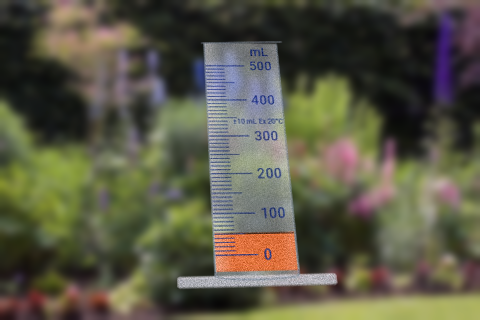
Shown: 50 mL
